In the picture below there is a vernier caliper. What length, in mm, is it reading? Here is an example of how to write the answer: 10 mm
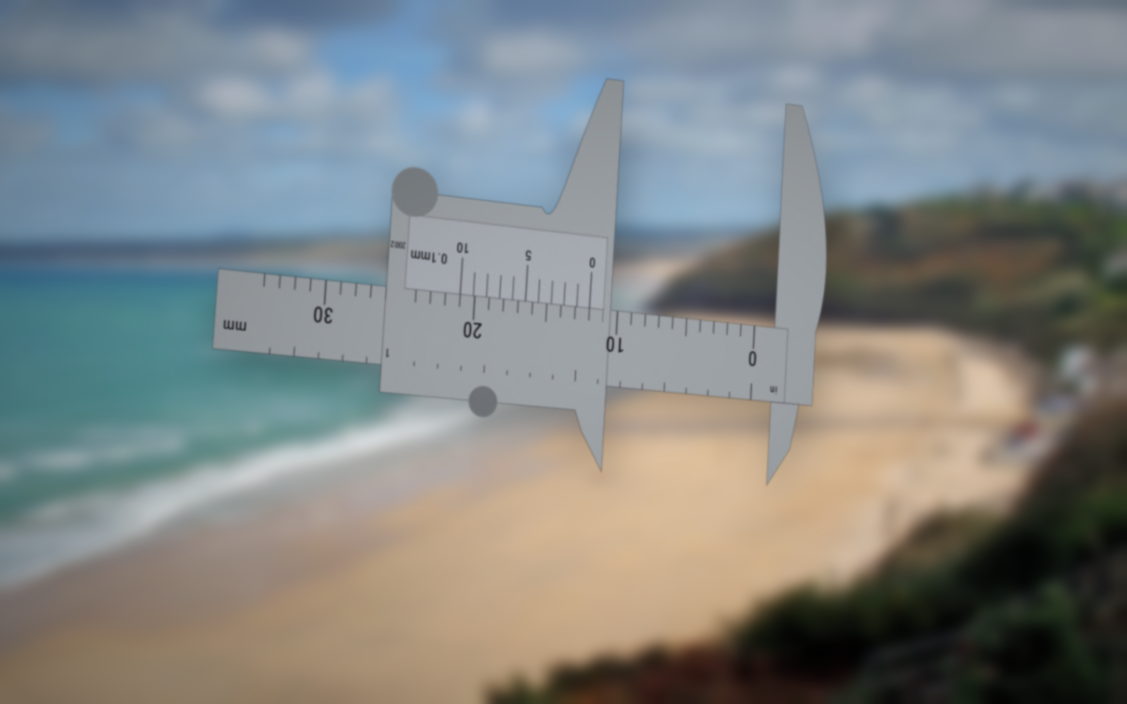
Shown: 12.0 mm
